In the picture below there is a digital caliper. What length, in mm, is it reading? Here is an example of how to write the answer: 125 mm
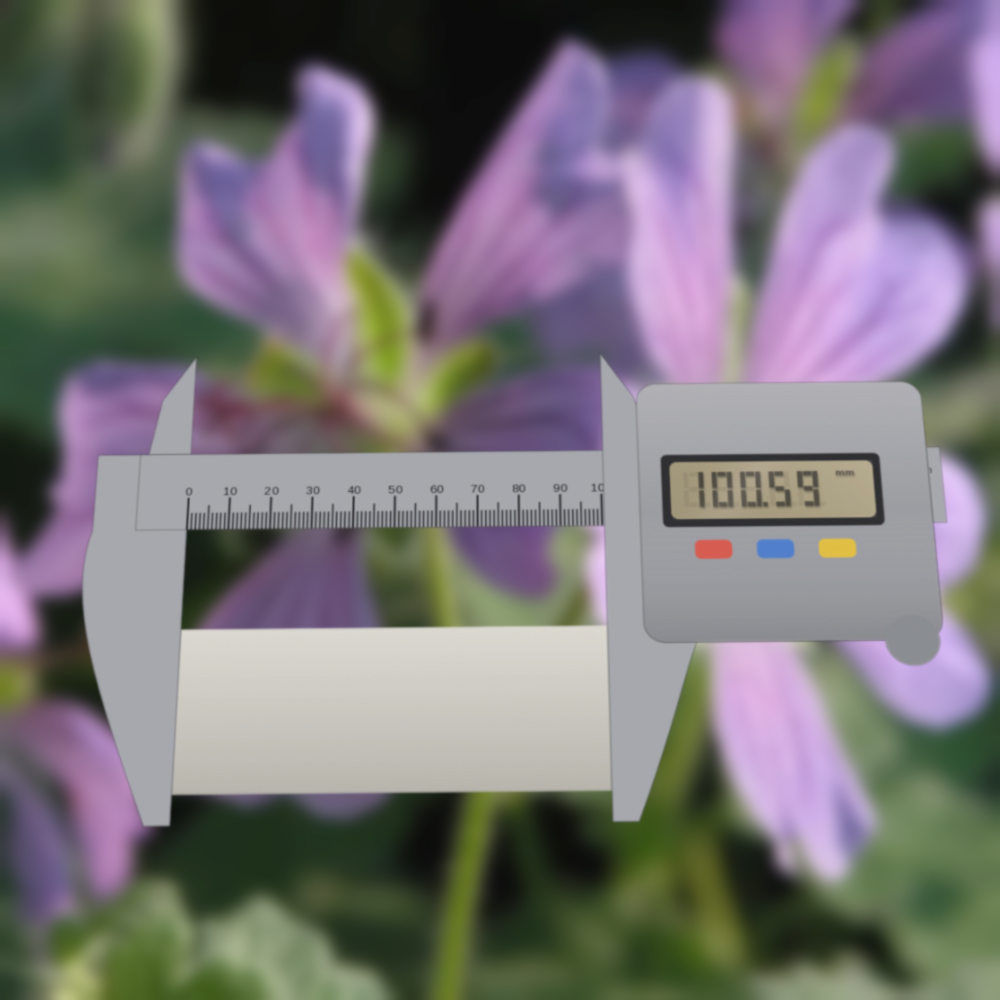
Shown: 100.59 mm
